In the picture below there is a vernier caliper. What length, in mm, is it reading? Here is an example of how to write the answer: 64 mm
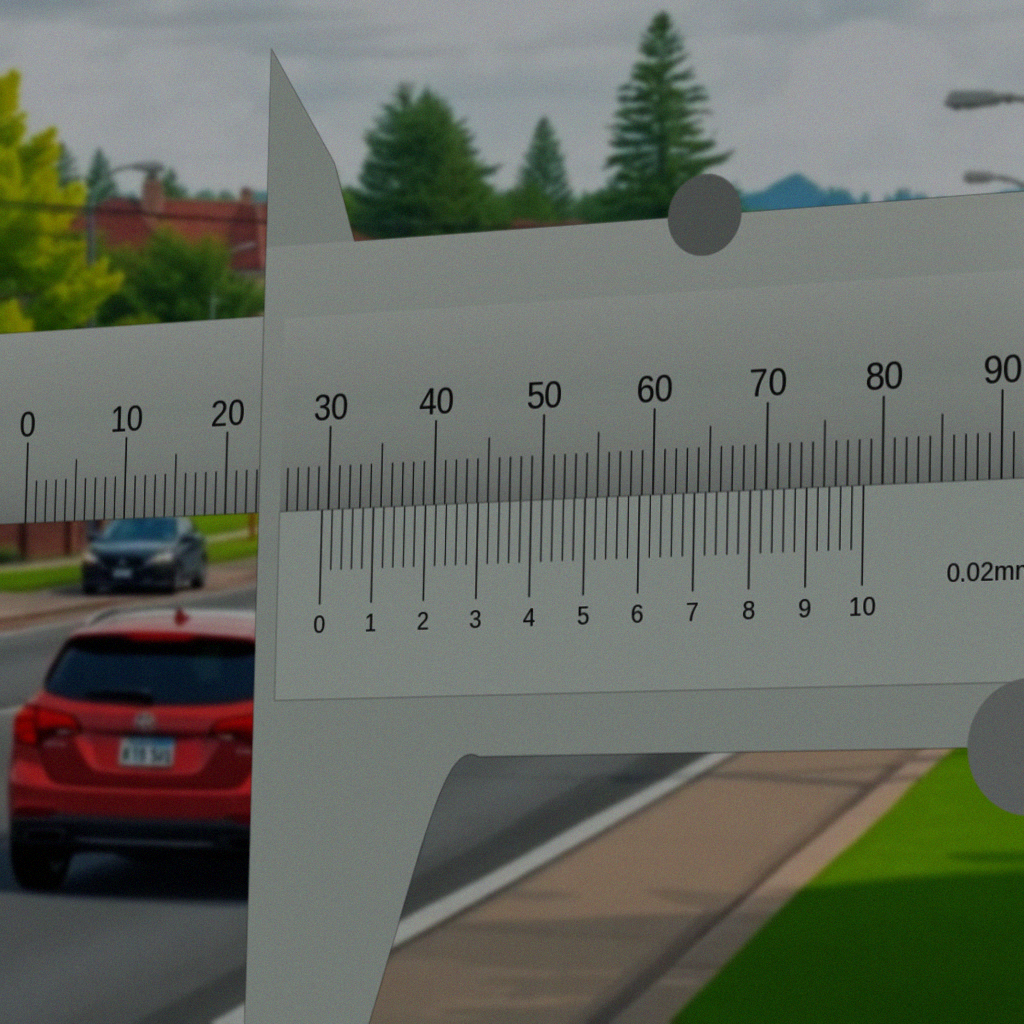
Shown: 29.4 mm
